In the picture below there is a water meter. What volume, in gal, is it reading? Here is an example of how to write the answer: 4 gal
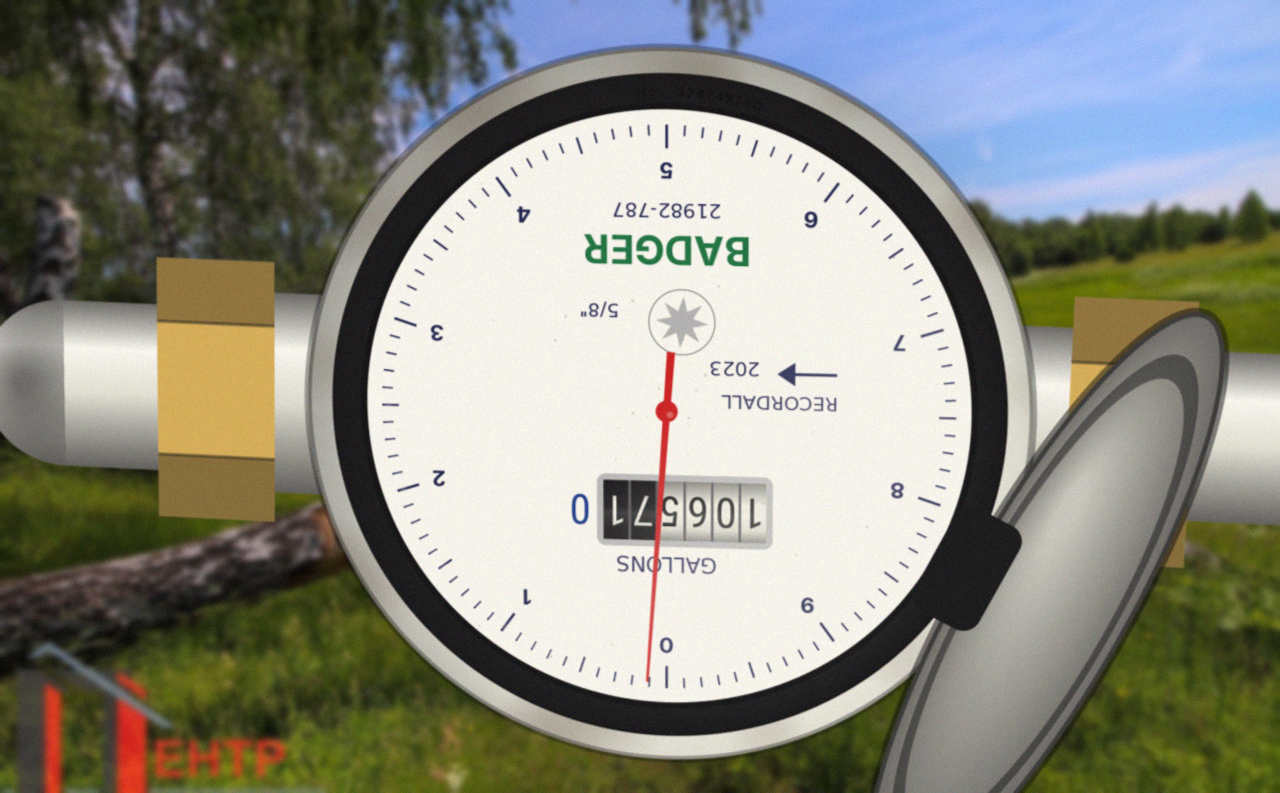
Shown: 1065710.1 gal
